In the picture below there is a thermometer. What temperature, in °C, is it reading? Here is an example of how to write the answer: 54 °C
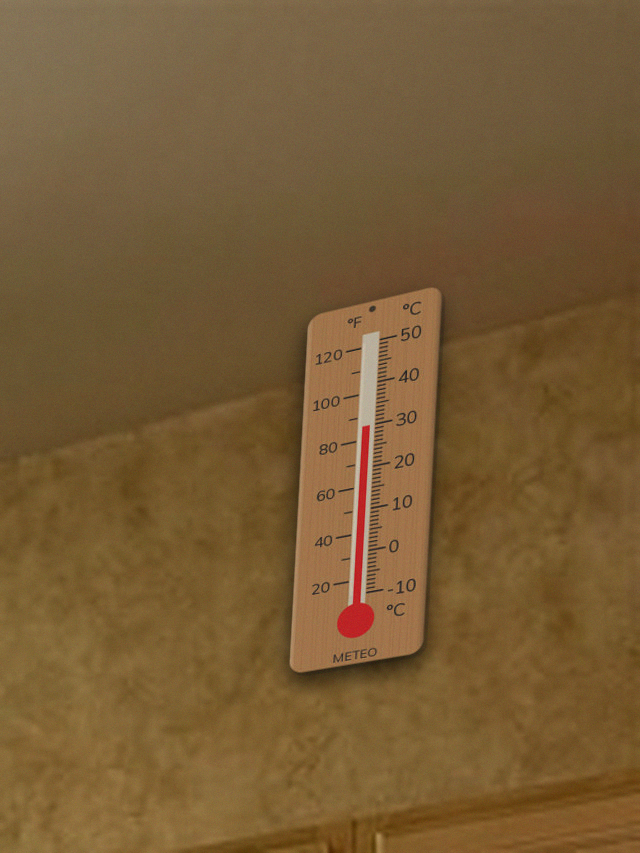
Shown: 30 °C
